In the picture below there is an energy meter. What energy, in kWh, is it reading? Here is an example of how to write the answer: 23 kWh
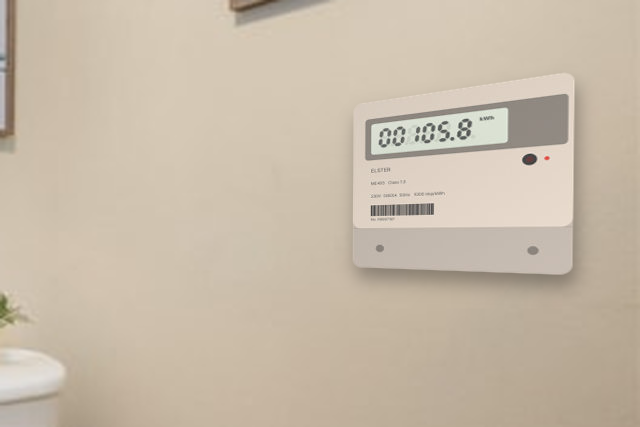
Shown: 105.8 kWh
